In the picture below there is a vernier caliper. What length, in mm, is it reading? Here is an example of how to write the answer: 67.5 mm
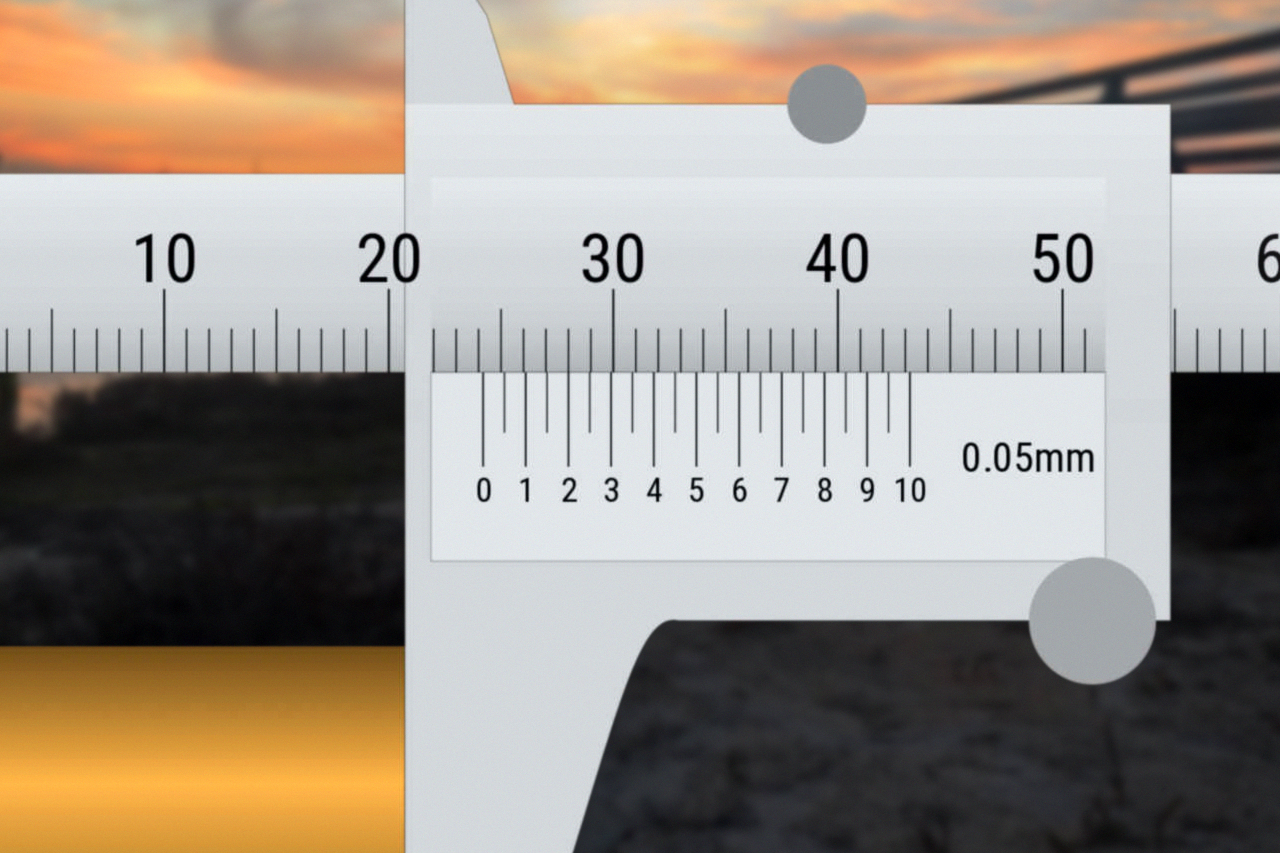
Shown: 24.2 mm
